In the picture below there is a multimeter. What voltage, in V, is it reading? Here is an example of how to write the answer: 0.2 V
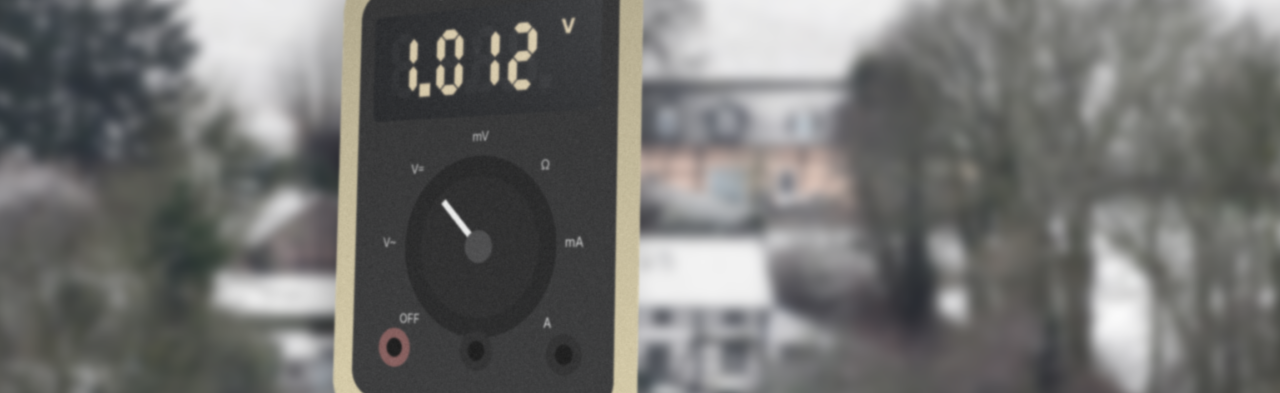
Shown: 1.012 V
